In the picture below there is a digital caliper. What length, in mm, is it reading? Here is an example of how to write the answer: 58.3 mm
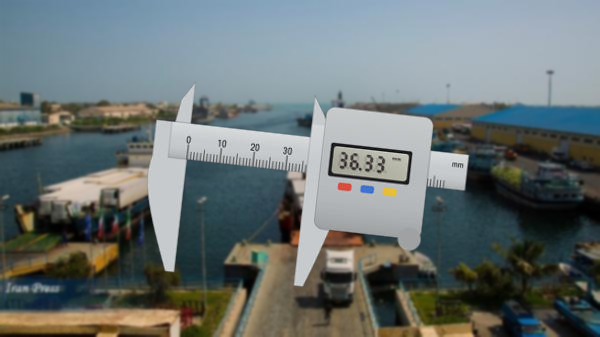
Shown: 36.33 mm
